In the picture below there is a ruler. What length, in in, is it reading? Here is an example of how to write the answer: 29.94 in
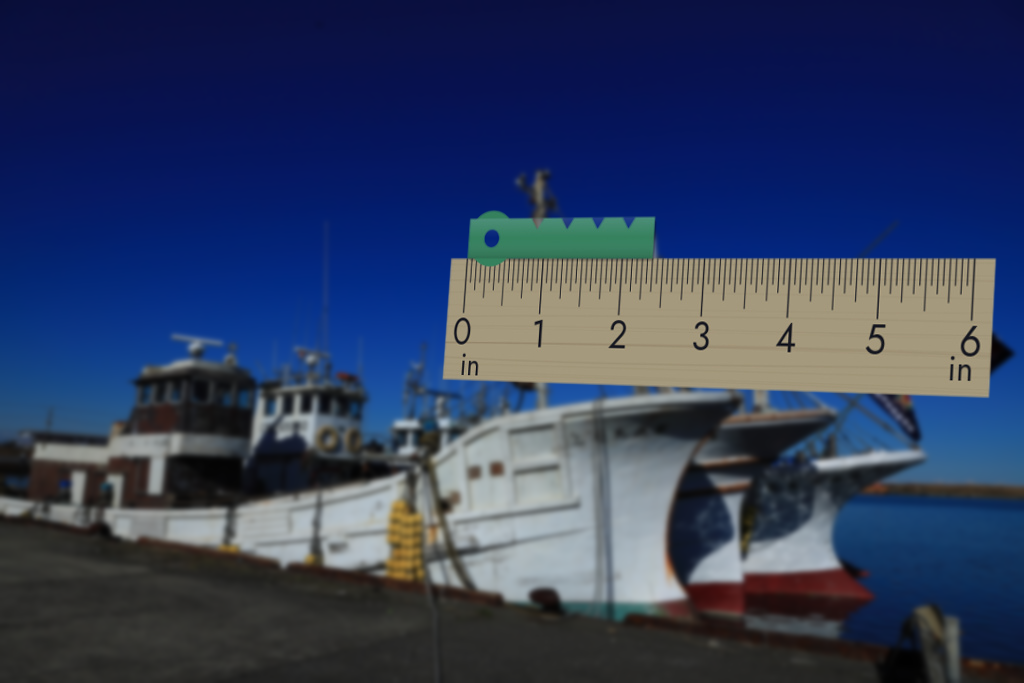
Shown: 2.375 in
